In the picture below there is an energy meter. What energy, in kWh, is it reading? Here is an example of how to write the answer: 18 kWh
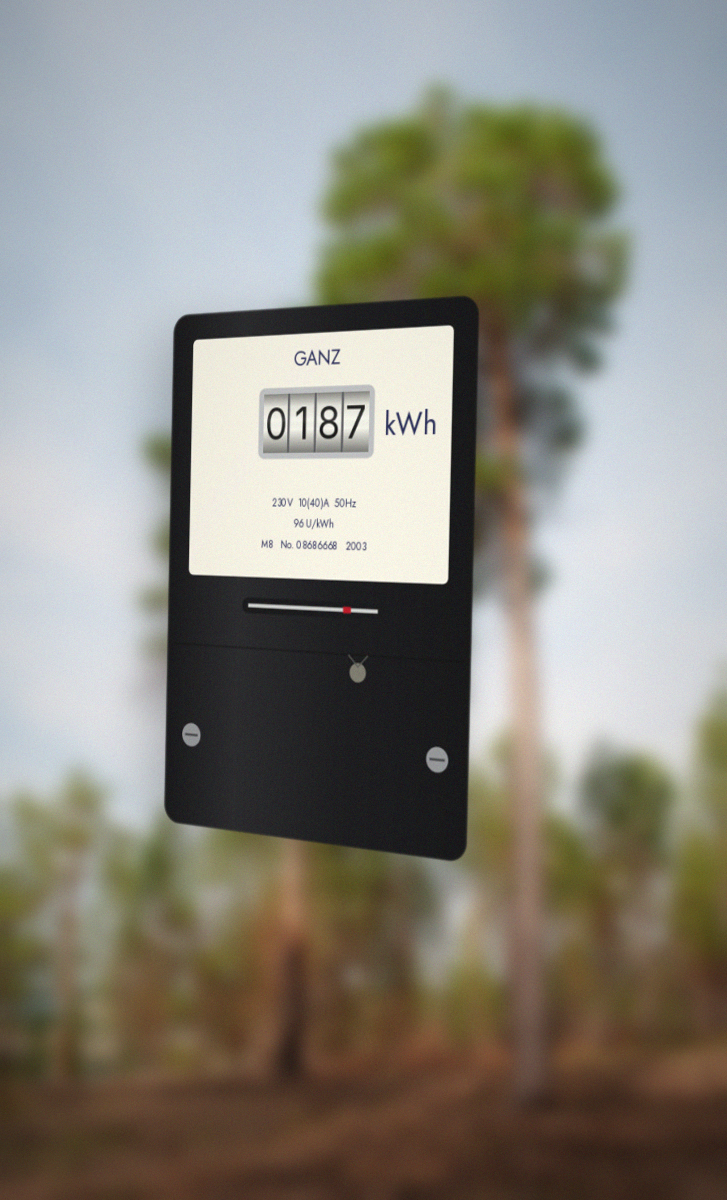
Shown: 187 kWh
